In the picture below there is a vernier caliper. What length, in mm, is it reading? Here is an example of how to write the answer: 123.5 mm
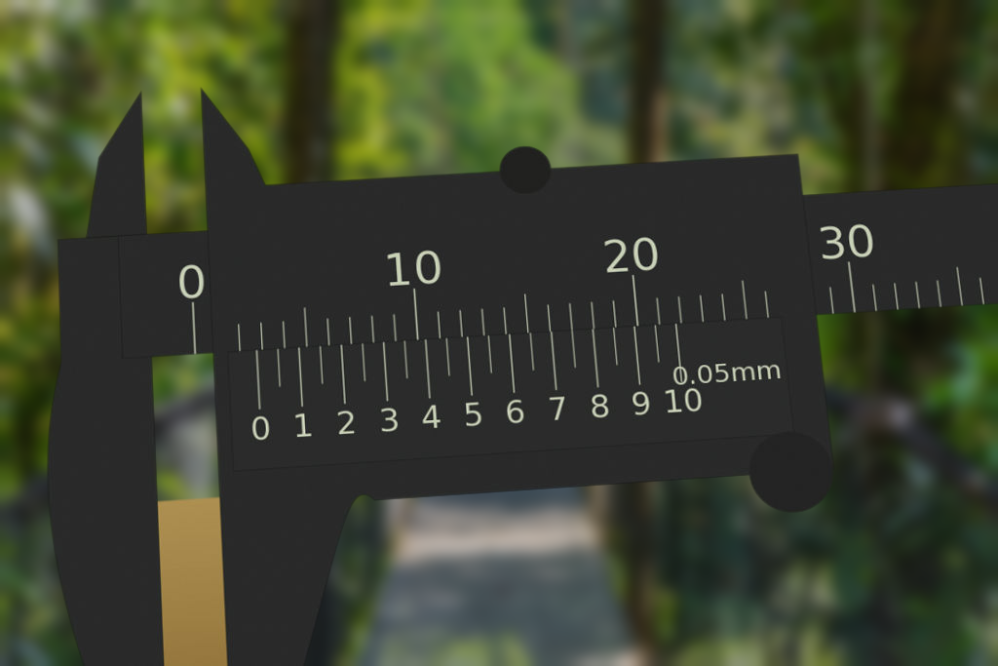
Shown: 2.75 mm
